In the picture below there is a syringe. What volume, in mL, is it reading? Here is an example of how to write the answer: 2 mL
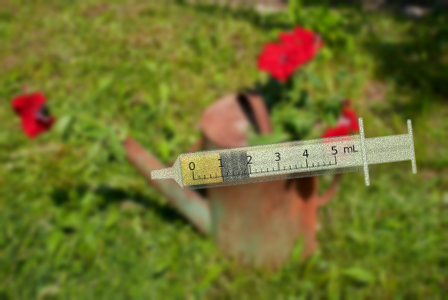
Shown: 1 mL
